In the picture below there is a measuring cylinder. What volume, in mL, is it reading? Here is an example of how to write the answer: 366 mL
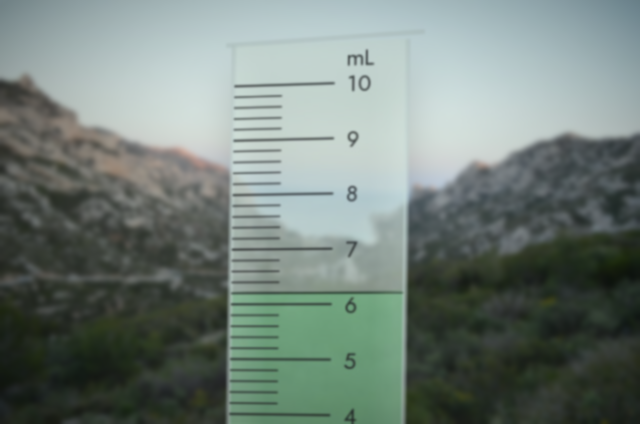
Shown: 6.2 mL
